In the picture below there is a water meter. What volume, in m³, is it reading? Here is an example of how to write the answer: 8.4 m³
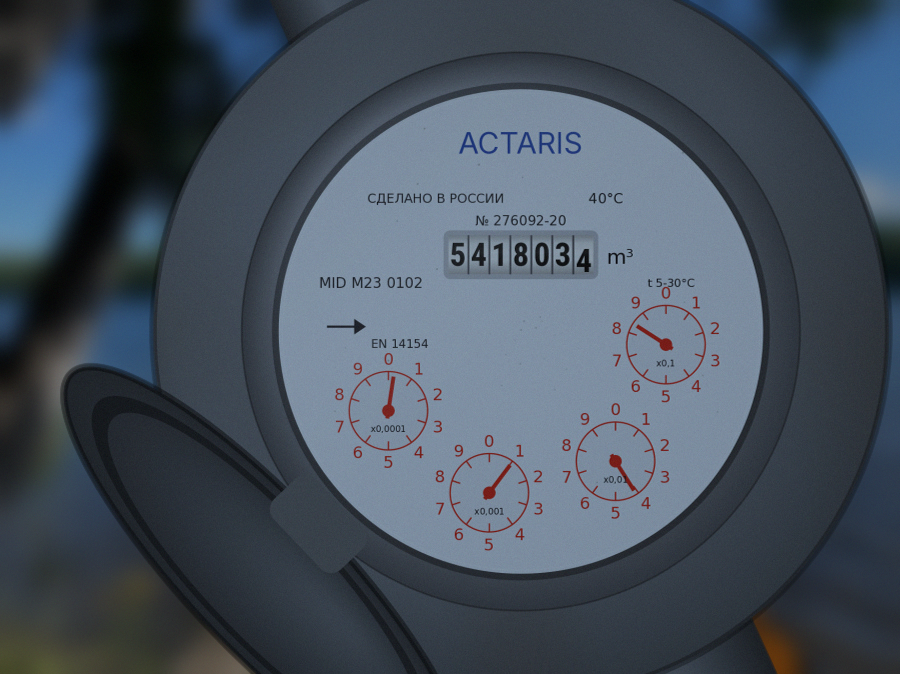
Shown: 5418033.8410 m³
